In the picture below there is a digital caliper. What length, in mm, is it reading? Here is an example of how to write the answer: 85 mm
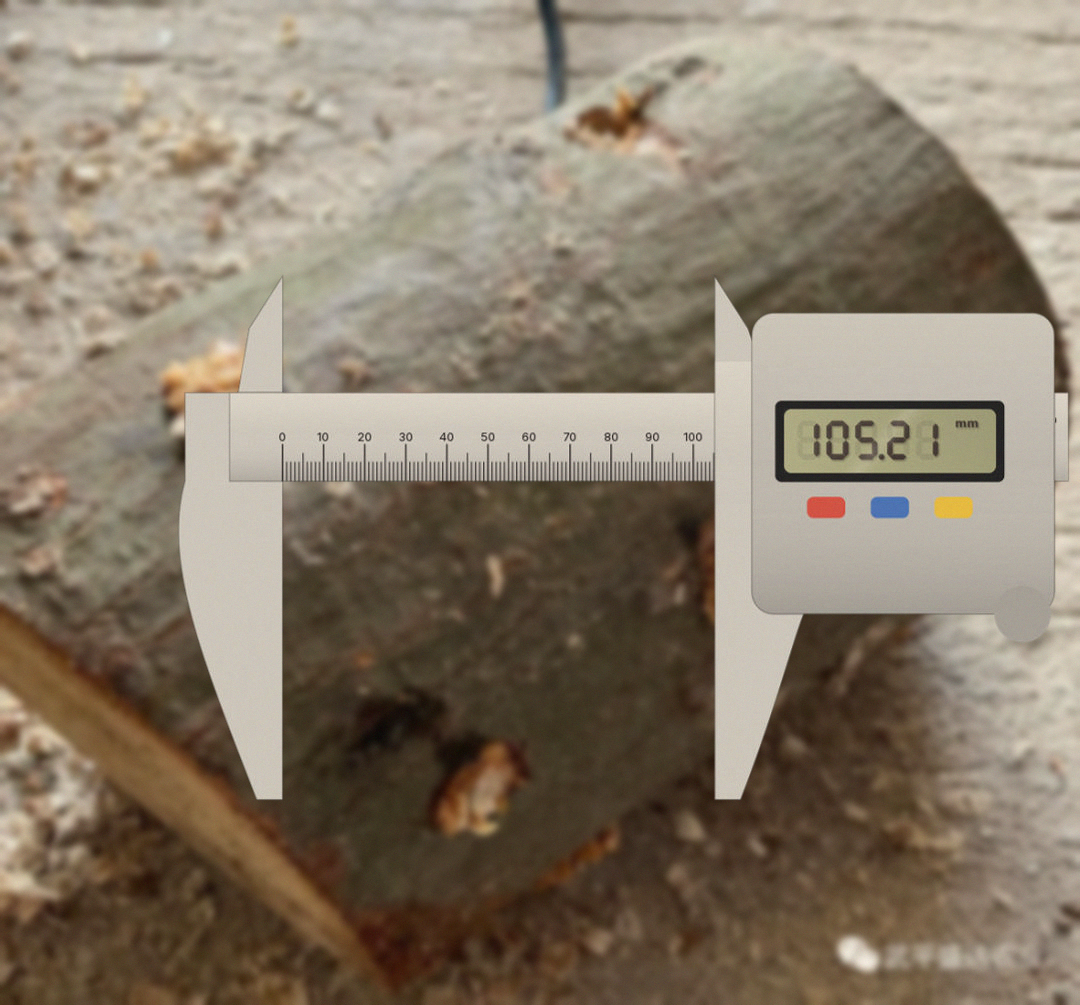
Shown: 105.21 mm
